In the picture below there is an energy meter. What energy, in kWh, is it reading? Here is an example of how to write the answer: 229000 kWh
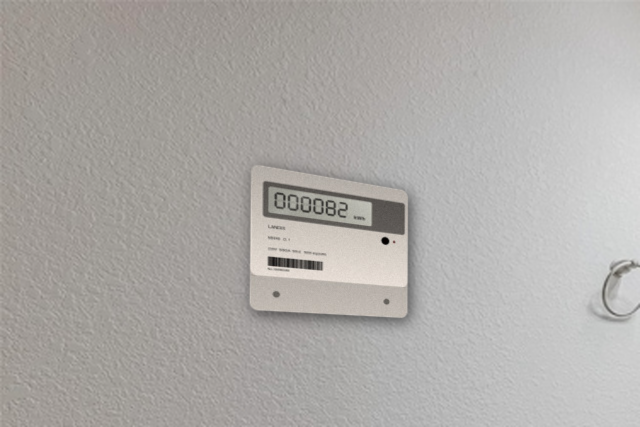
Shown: 82 kWh
